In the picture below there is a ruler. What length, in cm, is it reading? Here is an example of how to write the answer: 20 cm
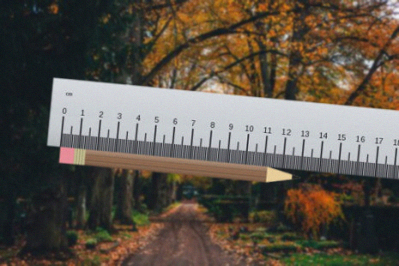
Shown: 13 cm
